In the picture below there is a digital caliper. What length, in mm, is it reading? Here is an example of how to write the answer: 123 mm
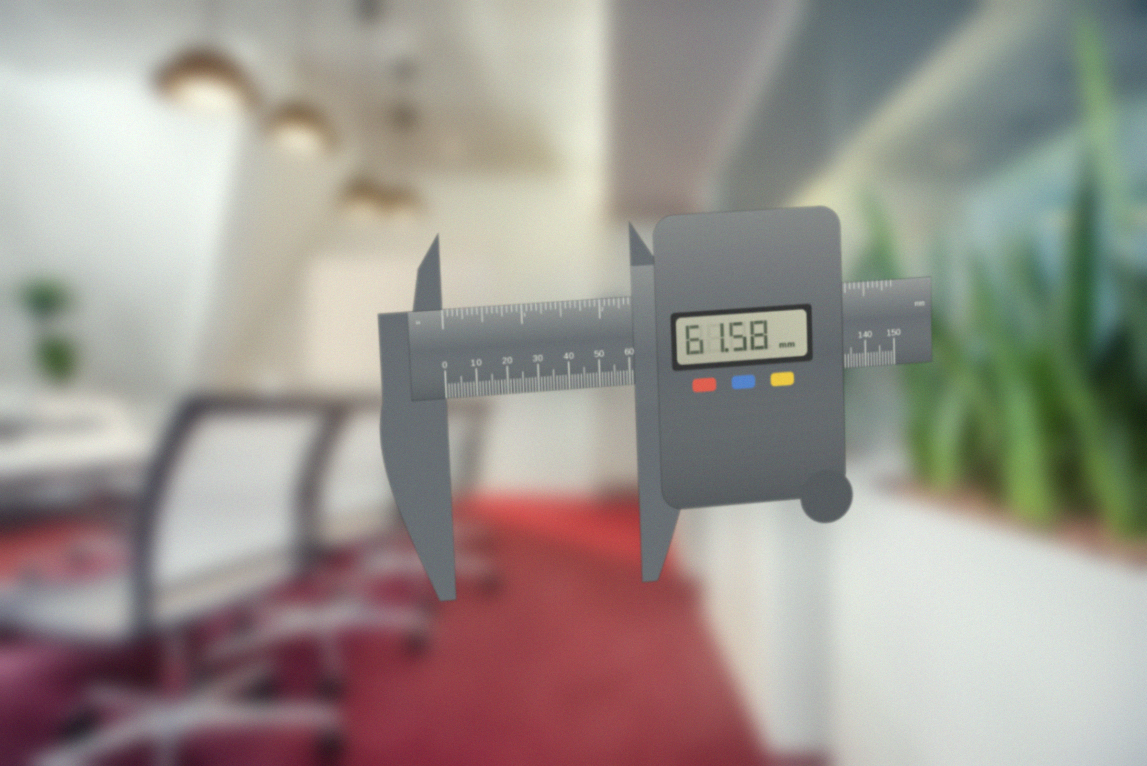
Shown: 61.58 mm
